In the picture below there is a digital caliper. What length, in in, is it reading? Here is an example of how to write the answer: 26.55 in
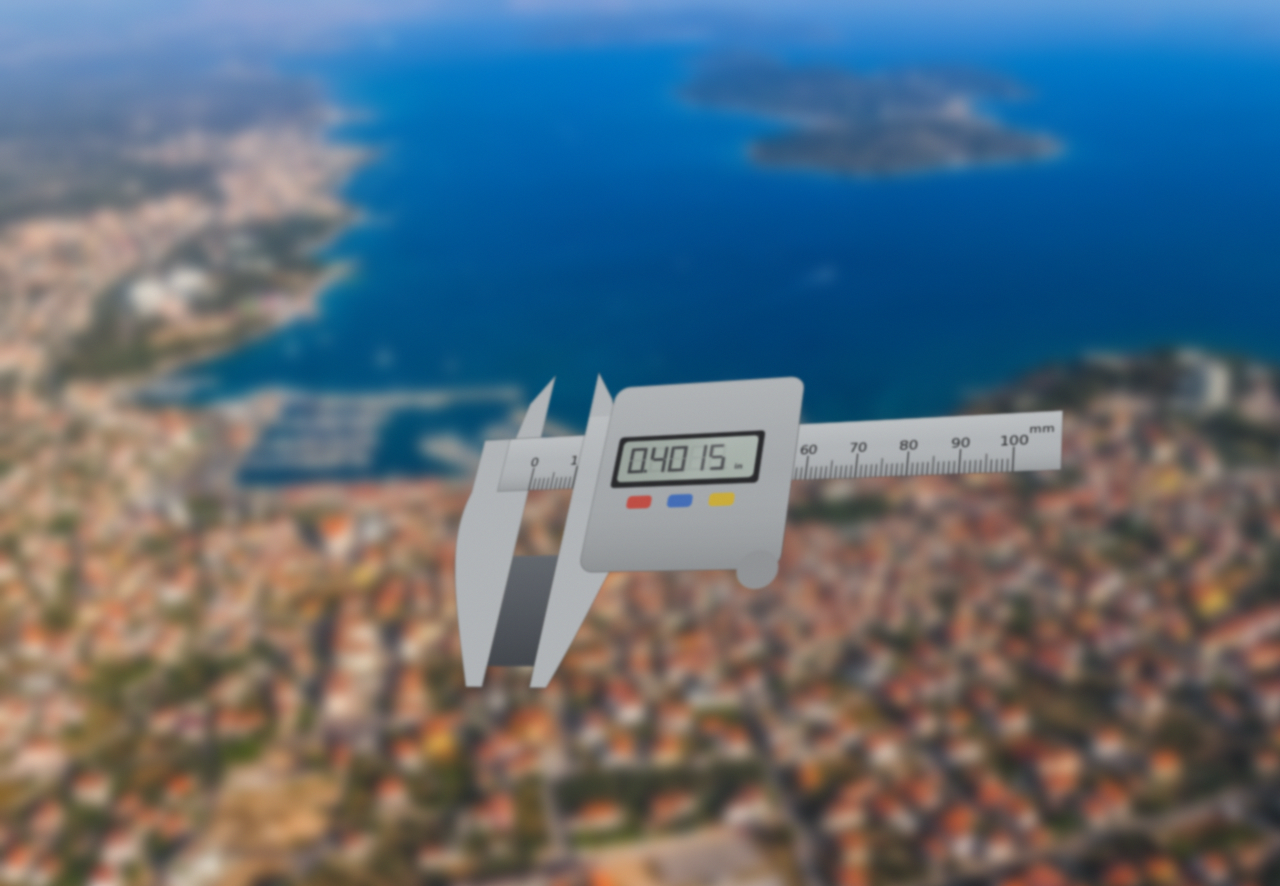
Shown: 0.4015 in
